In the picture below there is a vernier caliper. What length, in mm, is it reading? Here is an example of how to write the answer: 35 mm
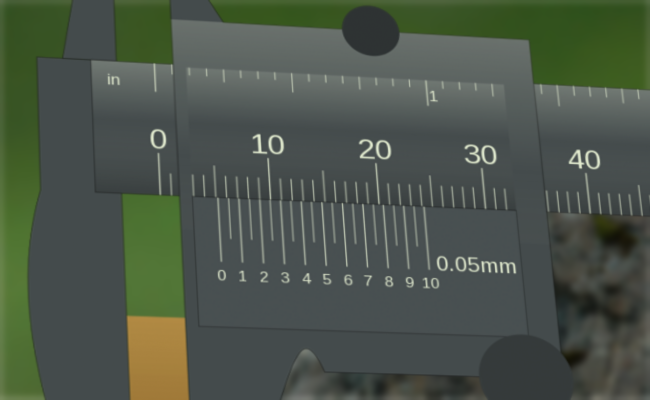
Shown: 5.2 mm
